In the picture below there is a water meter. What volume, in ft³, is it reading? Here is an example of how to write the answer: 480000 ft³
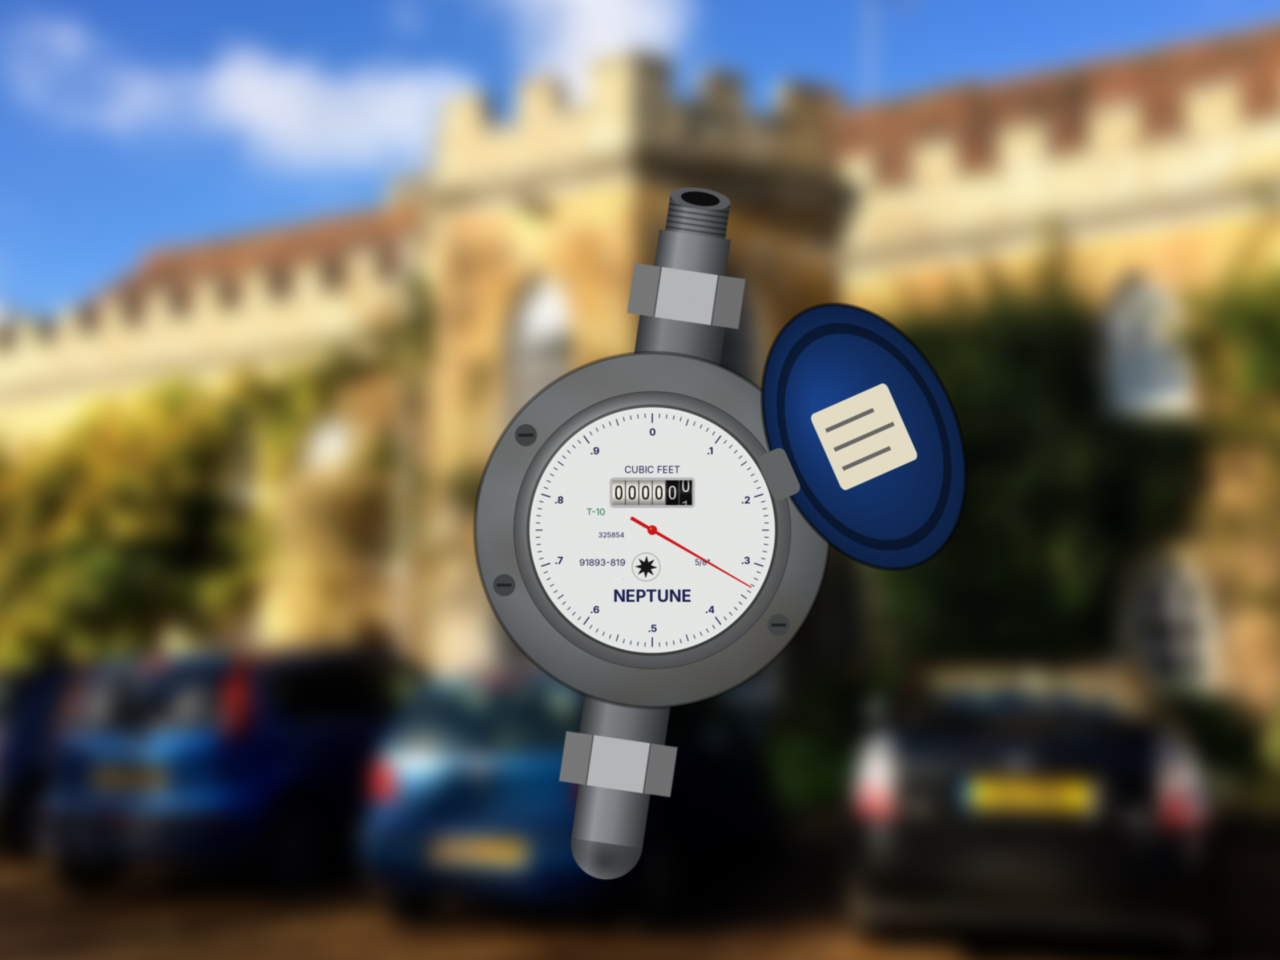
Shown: 0.33 ft³
